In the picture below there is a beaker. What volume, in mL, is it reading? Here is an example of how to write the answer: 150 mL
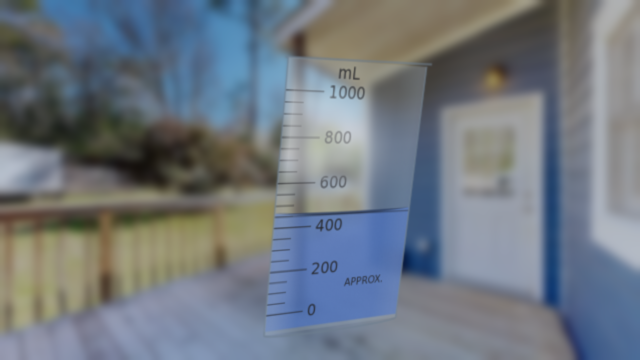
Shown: 450 mL
